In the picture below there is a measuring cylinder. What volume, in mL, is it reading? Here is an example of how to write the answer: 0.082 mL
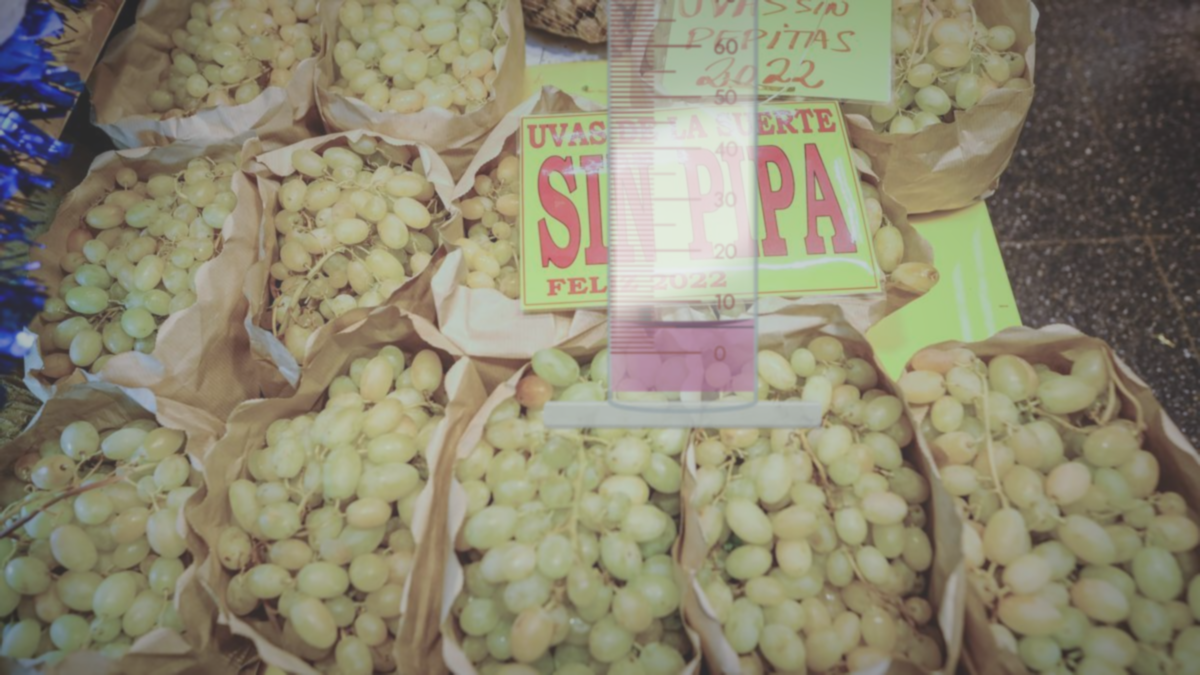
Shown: 5 mL
